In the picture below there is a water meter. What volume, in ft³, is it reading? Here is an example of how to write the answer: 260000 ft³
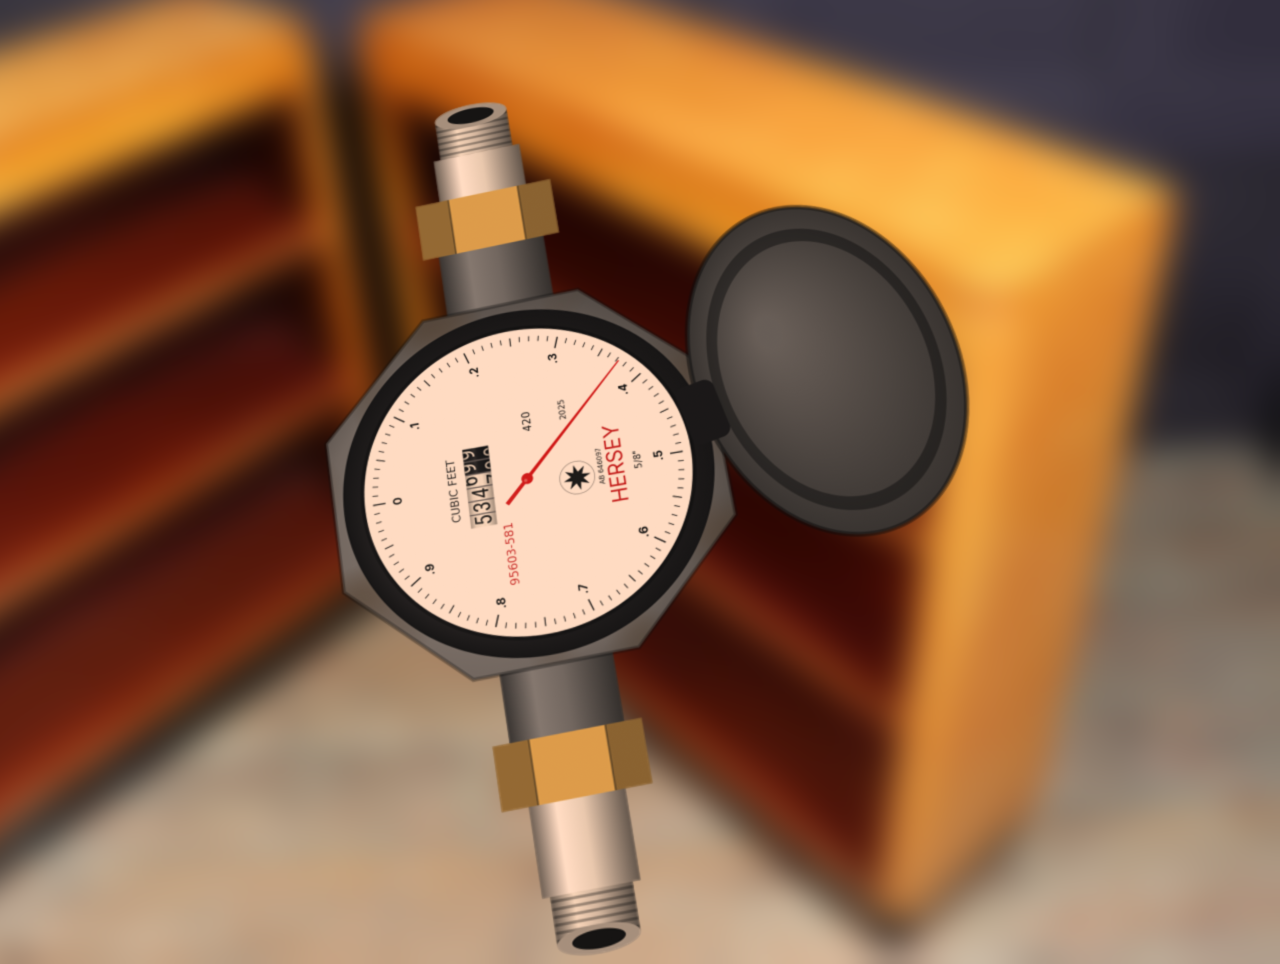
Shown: 534699.37 ft³
